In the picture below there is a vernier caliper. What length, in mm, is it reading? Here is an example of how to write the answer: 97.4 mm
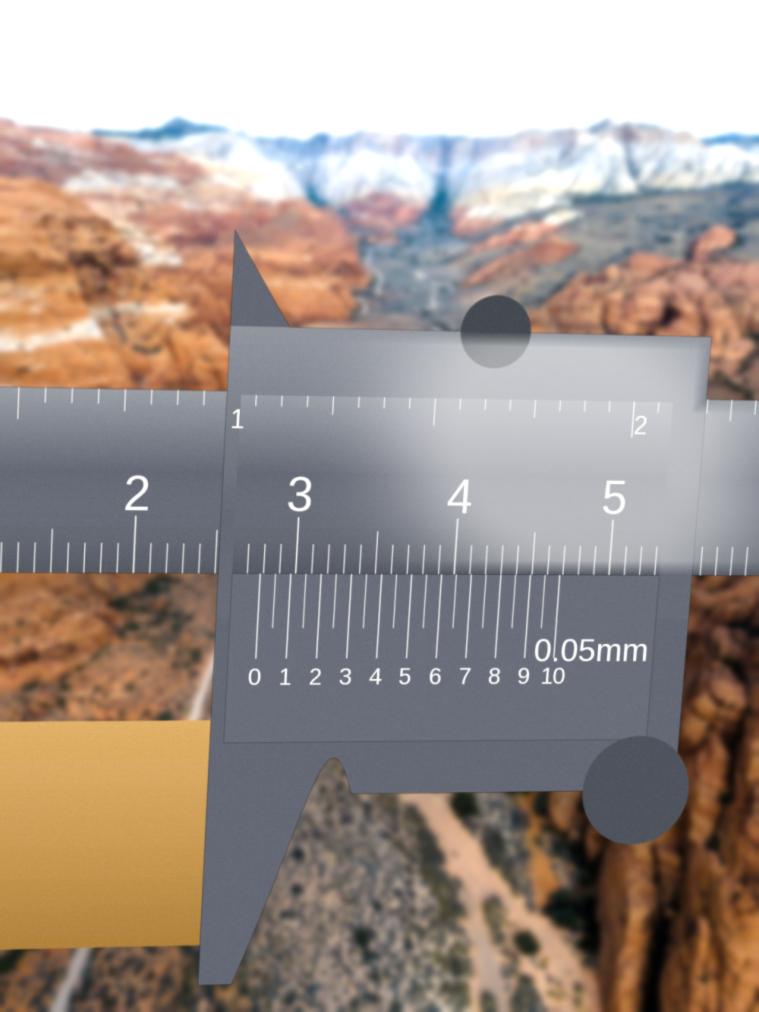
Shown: 27.8 mm
